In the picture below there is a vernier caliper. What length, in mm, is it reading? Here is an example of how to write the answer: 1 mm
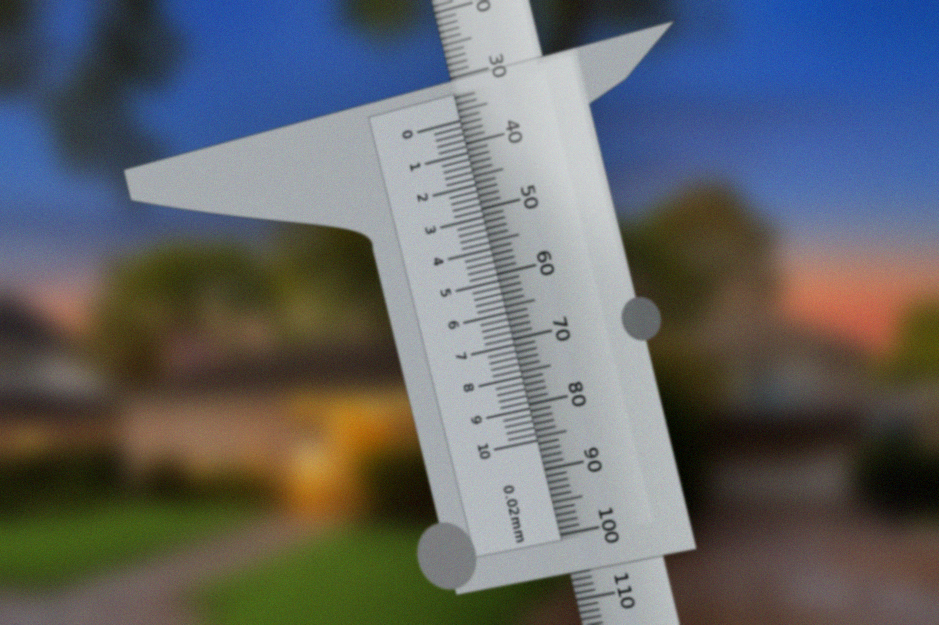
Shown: 36.5 mm
